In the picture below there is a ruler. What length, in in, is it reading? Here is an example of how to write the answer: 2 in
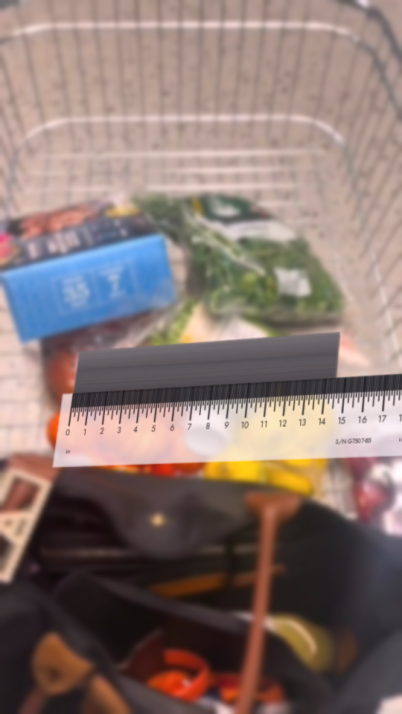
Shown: 14.5 in
